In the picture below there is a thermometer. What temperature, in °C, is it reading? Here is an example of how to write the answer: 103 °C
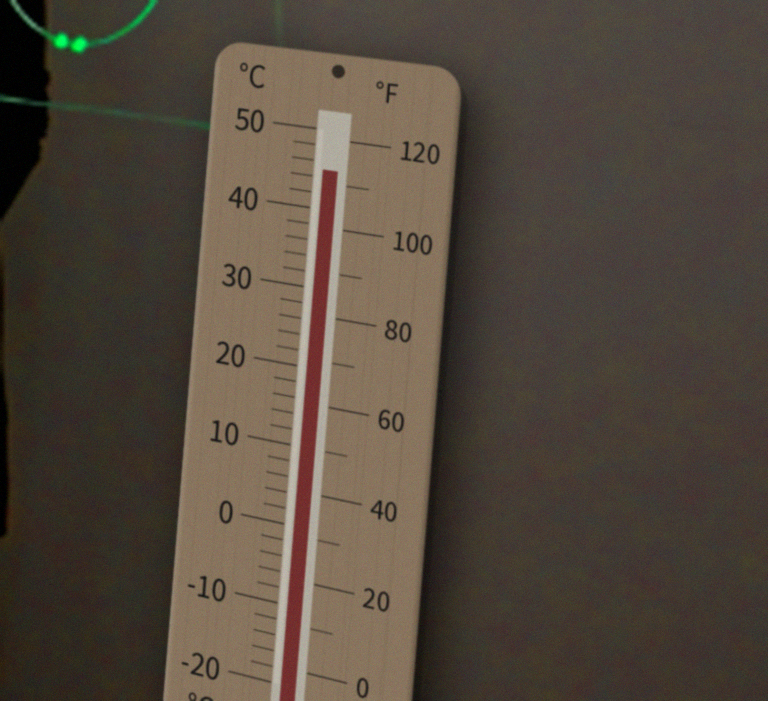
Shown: 45 °C
